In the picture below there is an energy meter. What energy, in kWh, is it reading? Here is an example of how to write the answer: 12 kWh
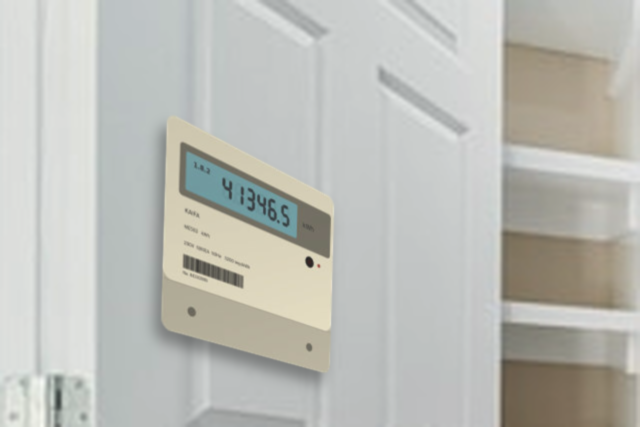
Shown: 41346.5 kWh
